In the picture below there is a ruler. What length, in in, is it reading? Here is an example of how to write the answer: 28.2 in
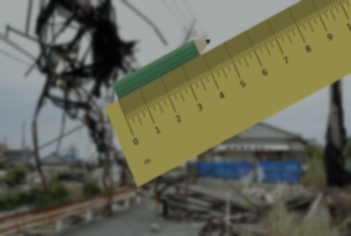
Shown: 4.5 in
